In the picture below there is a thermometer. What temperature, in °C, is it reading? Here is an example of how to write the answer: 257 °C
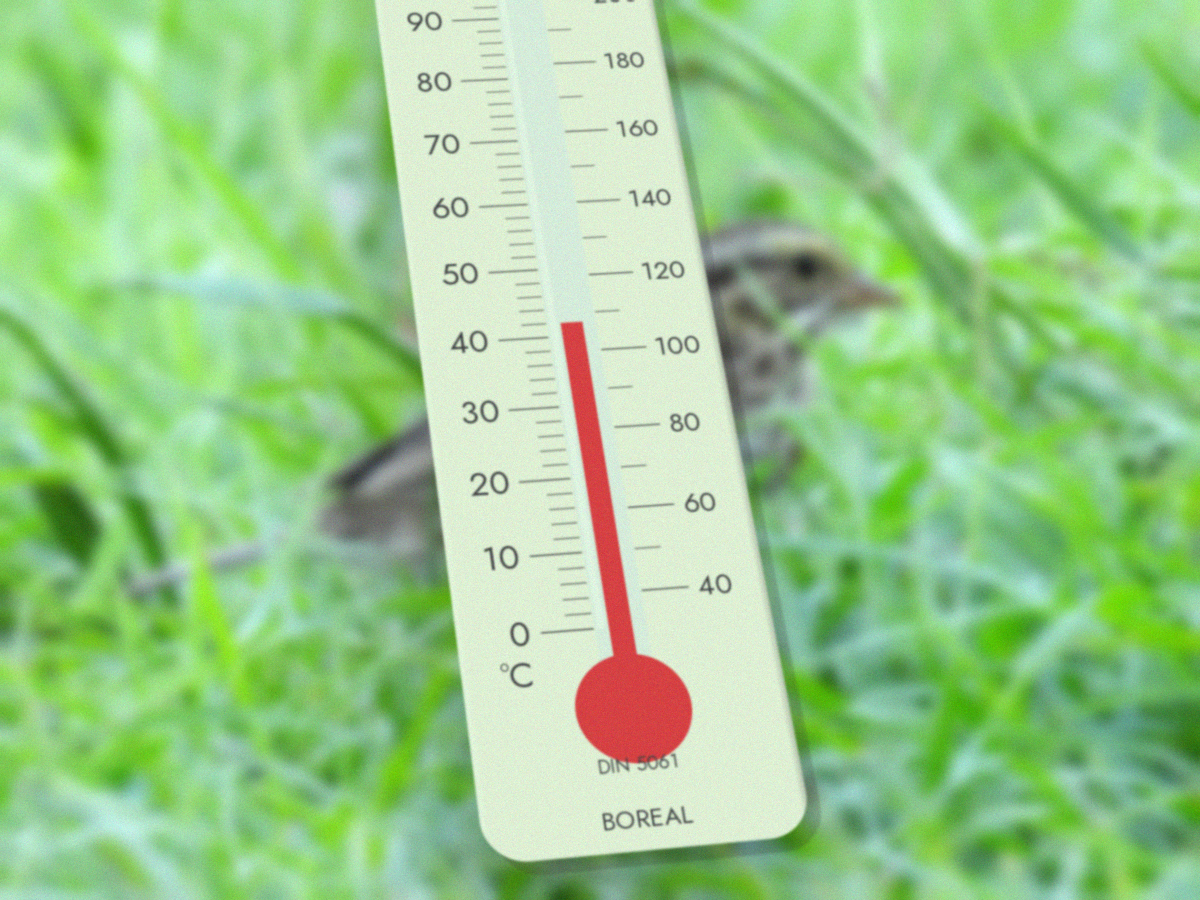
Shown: 42 °C
